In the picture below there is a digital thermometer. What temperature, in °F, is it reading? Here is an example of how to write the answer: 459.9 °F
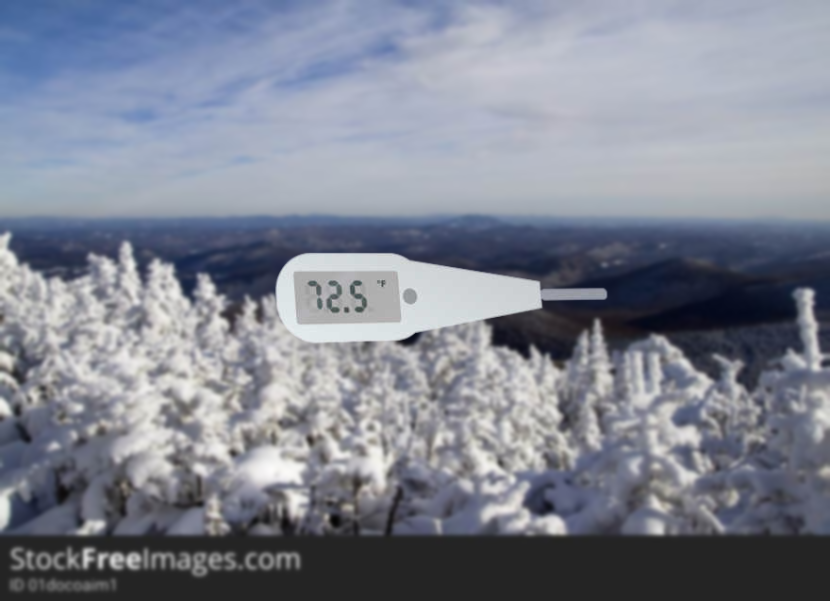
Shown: 72.5 °F
